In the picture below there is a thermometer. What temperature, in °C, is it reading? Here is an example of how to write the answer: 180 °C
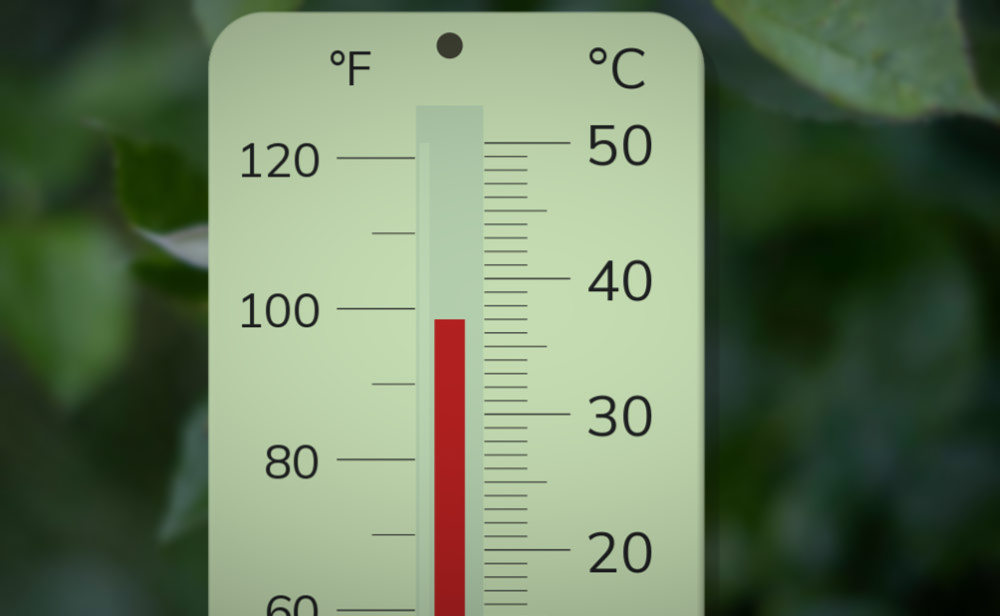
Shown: 37 °C
